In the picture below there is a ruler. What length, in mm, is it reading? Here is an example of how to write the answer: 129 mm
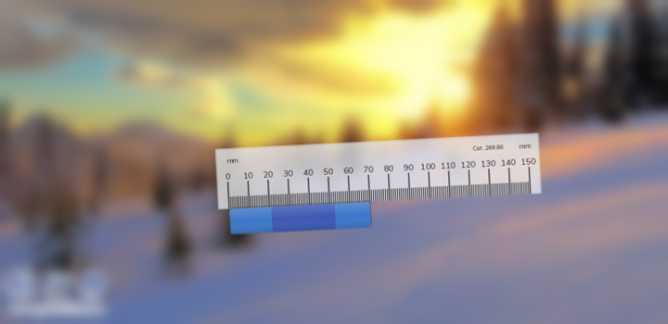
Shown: 70 mm
